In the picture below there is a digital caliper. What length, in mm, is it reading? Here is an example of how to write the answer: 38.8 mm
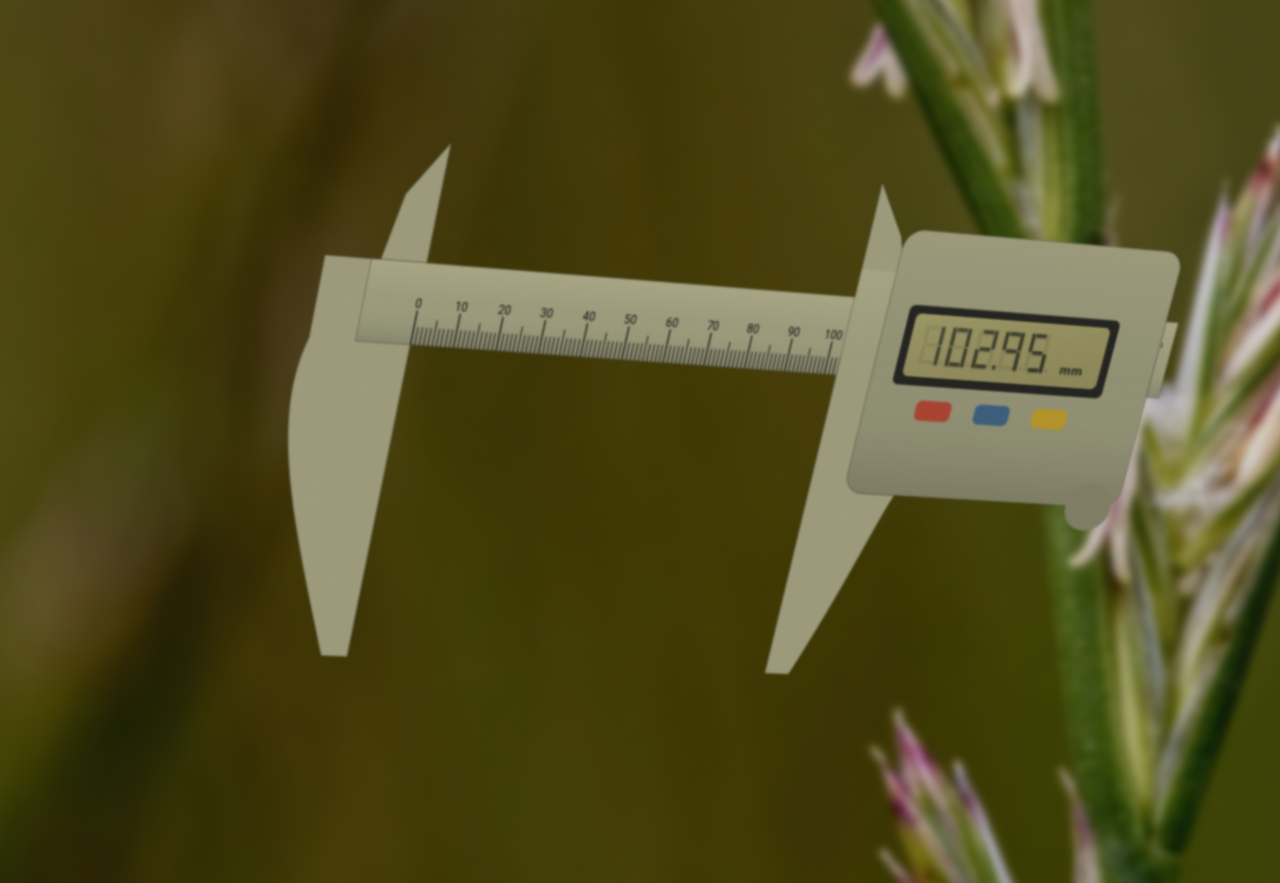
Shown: 102.95 mm
